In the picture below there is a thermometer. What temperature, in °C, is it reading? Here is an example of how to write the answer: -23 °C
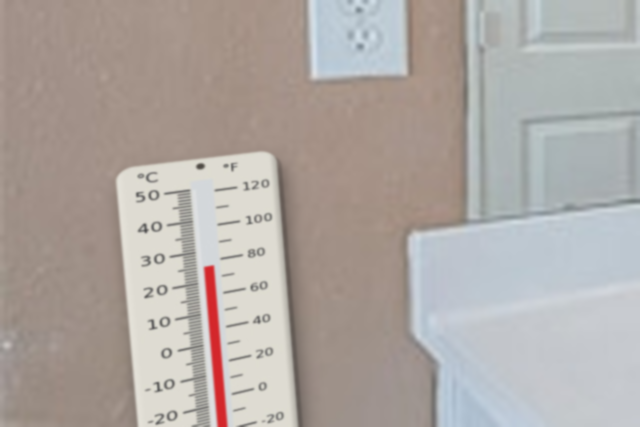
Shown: 25 °C
